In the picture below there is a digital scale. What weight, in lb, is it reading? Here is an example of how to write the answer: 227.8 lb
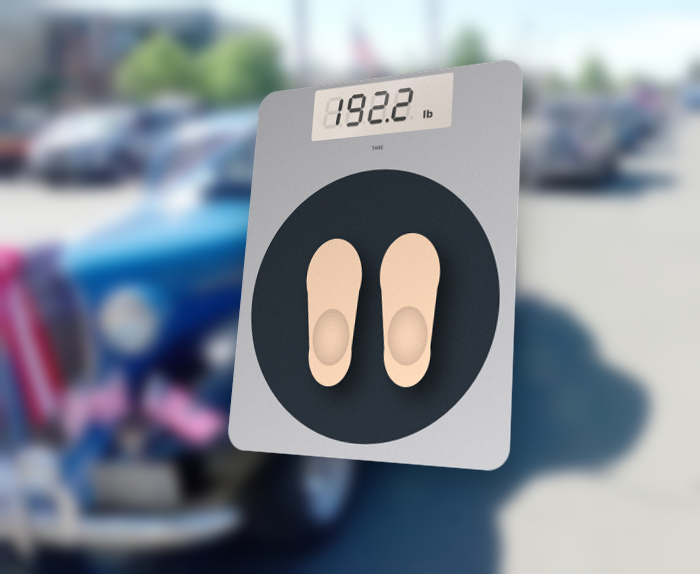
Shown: 192.2 lb
